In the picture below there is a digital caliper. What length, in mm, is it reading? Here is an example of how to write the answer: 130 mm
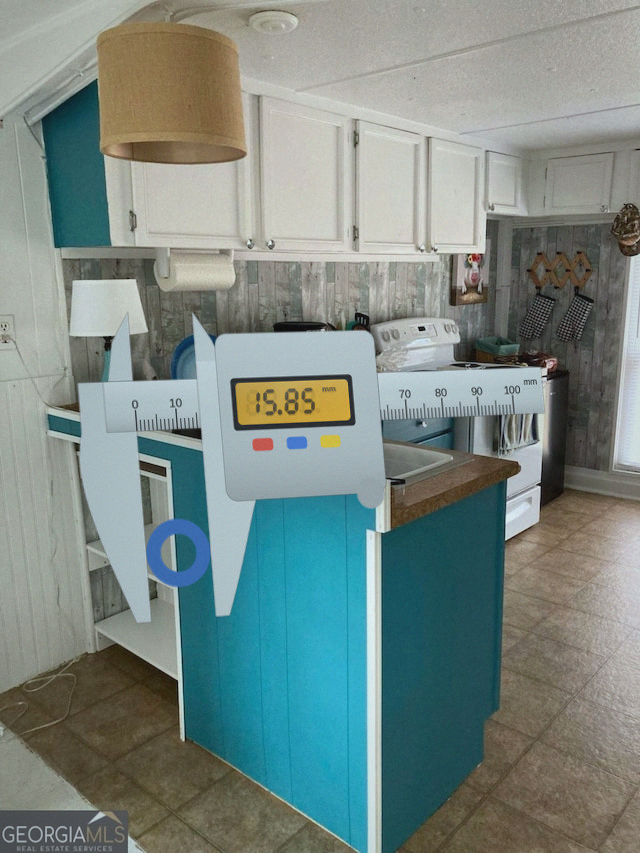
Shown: 15.85 mm
